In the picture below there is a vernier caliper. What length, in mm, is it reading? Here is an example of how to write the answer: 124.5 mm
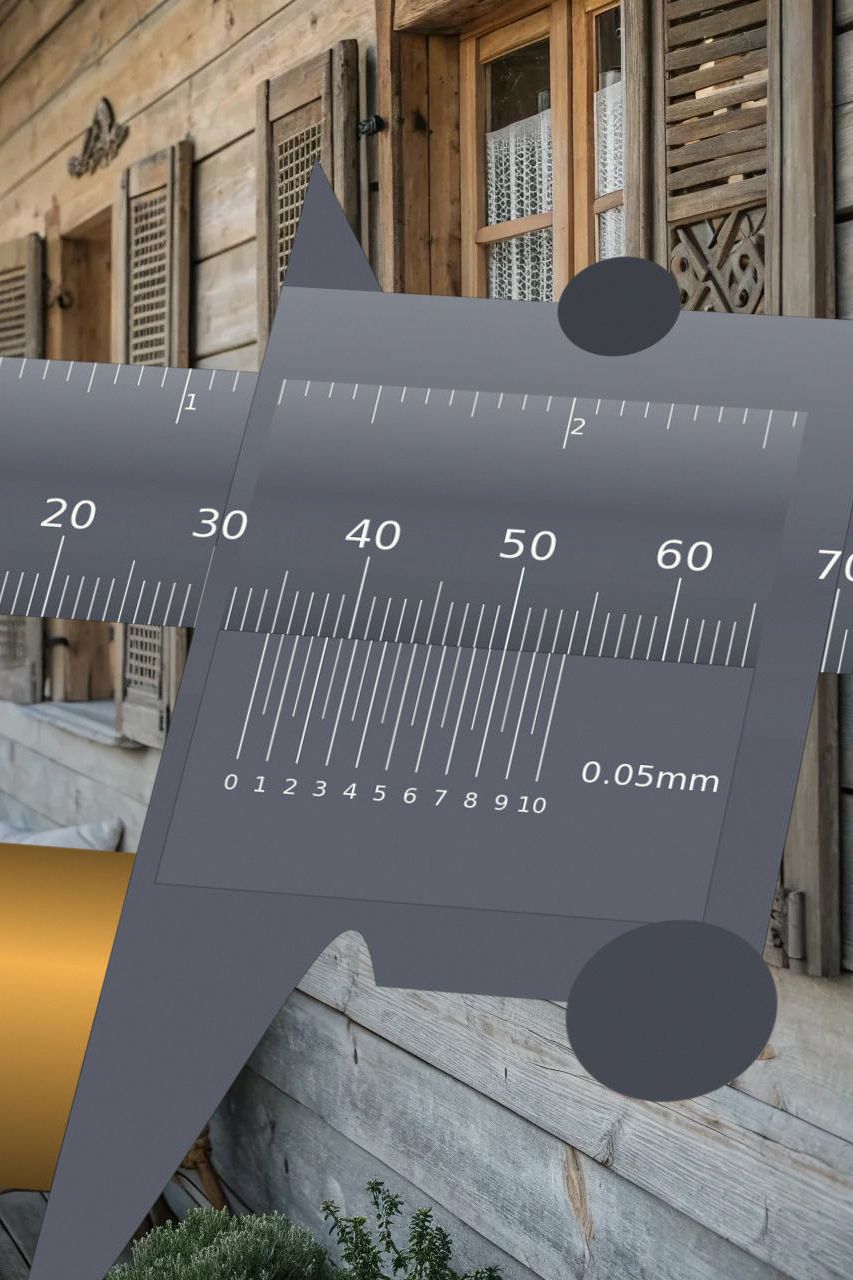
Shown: 34.8 mm
